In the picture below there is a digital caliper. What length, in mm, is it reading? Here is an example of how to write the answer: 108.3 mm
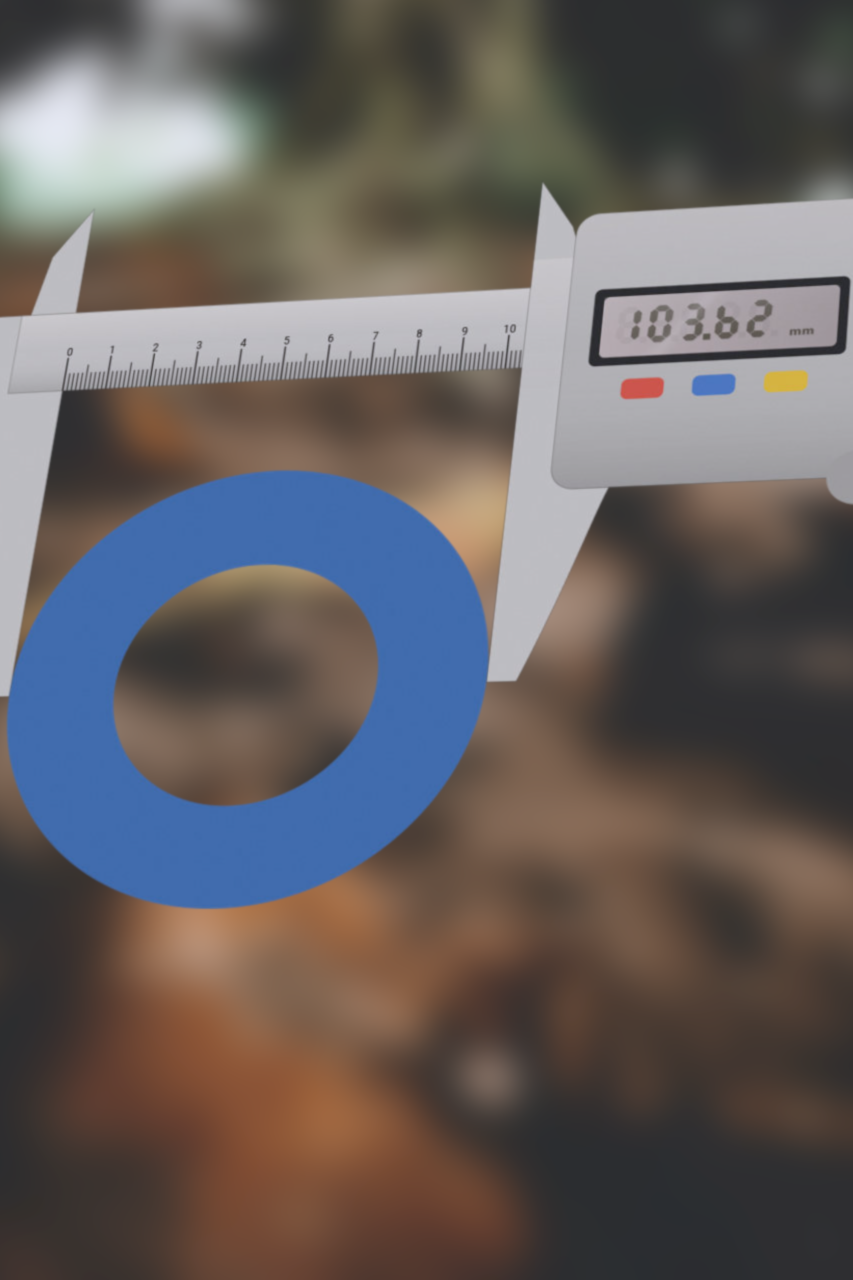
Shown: 103.62 mm
